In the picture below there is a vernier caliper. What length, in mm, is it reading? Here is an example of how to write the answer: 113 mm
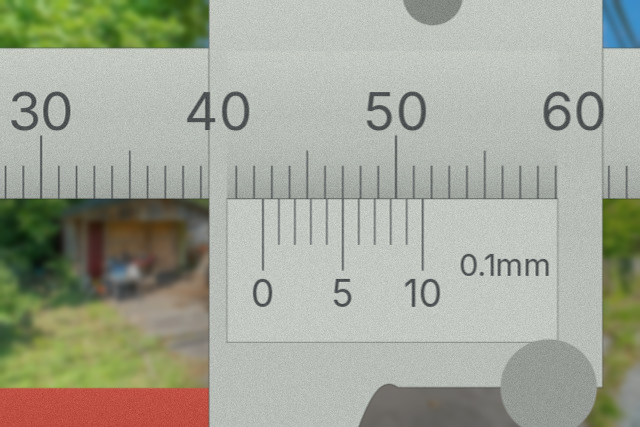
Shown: 42.5 mm
